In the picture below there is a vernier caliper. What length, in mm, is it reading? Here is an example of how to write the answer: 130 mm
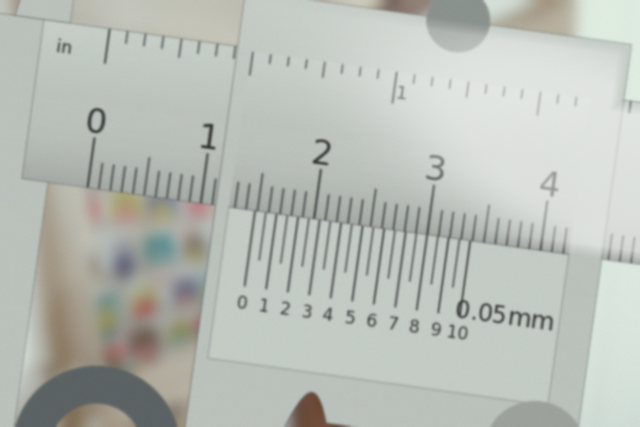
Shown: 14.8 mm
